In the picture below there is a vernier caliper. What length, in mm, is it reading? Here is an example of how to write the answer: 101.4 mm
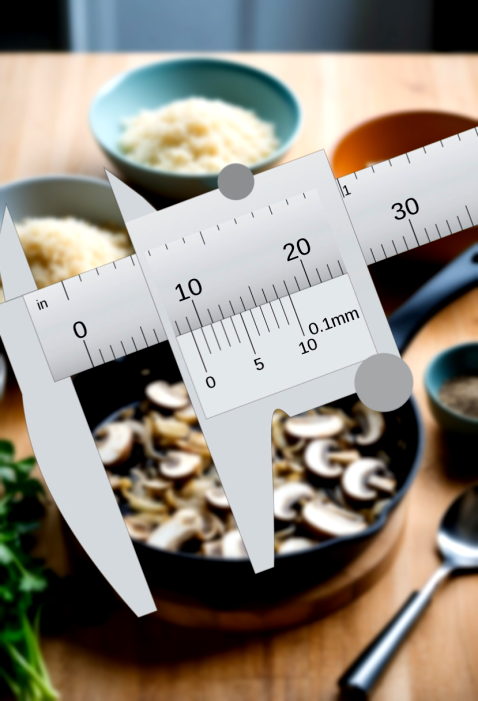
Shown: 9.0 mm
